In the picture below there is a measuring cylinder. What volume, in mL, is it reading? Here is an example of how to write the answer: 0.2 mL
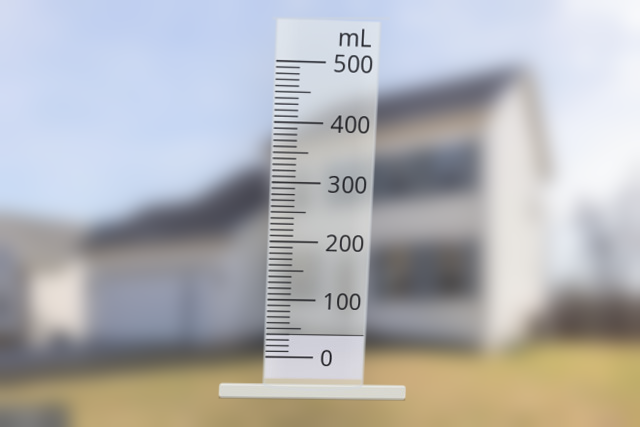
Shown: 40 mL
